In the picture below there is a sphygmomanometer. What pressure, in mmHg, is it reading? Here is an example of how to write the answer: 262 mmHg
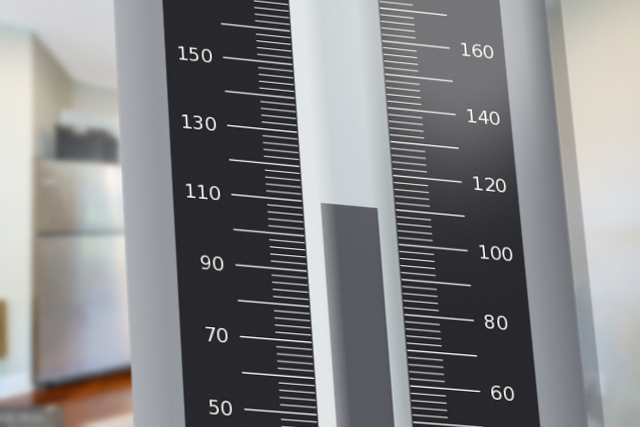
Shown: 110 mmHg
